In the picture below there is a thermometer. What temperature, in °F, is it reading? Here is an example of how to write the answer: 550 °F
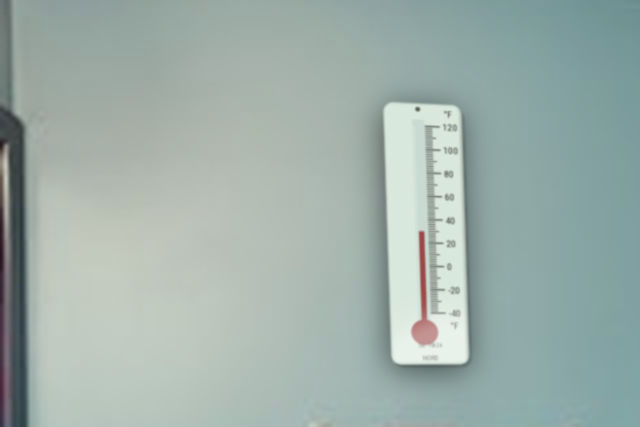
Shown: 30 °F
